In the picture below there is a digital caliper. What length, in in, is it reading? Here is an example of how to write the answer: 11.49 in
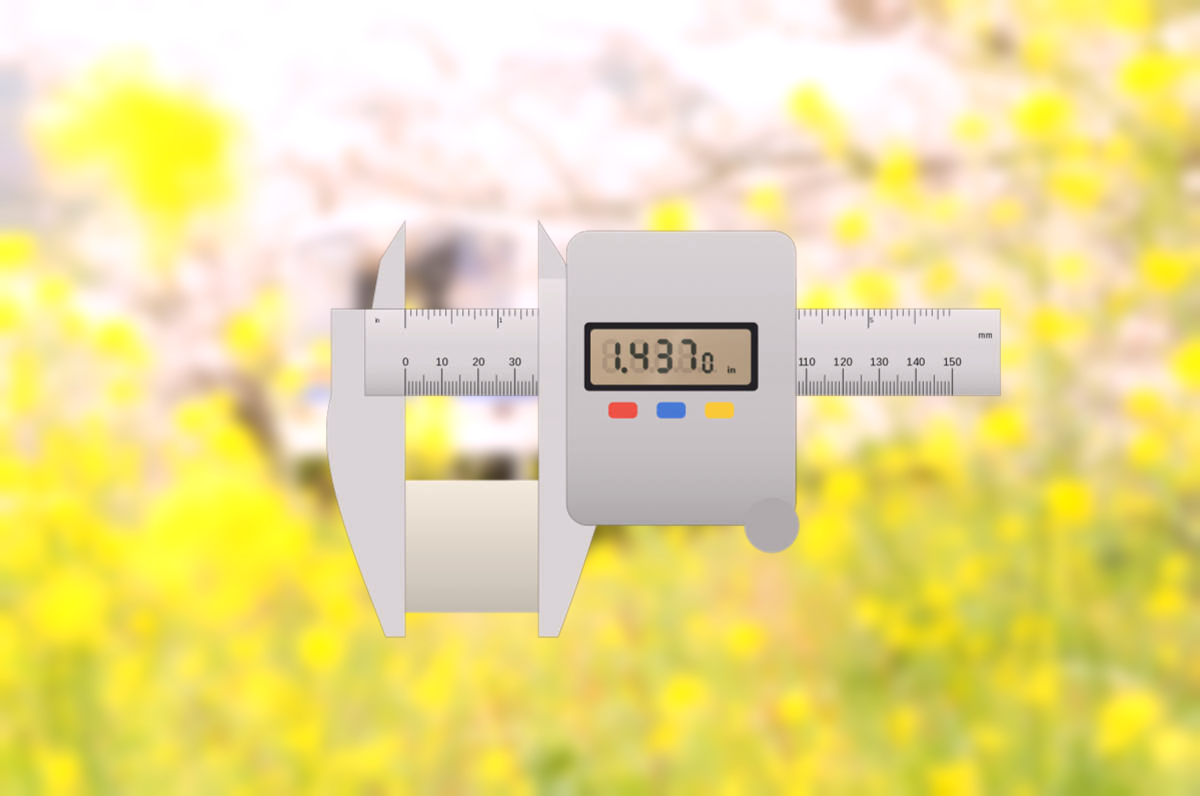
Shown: 1.4370 in
